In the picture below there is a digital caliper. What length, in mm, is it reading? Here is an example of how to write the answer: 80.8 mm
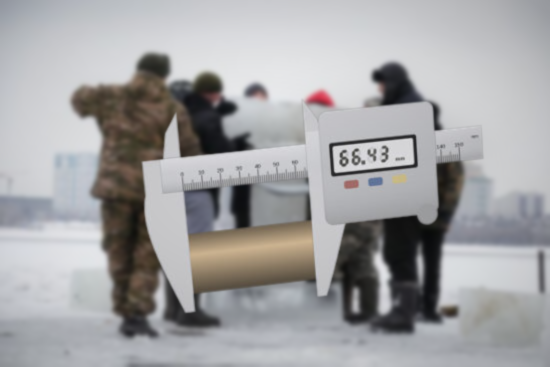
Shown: 66.43 mm
